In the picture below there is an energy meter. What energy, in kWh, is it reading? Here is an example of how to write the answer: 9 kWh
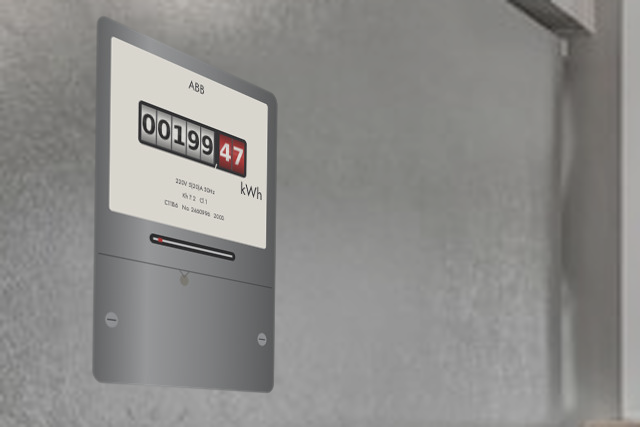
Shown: 199.47 kWh
